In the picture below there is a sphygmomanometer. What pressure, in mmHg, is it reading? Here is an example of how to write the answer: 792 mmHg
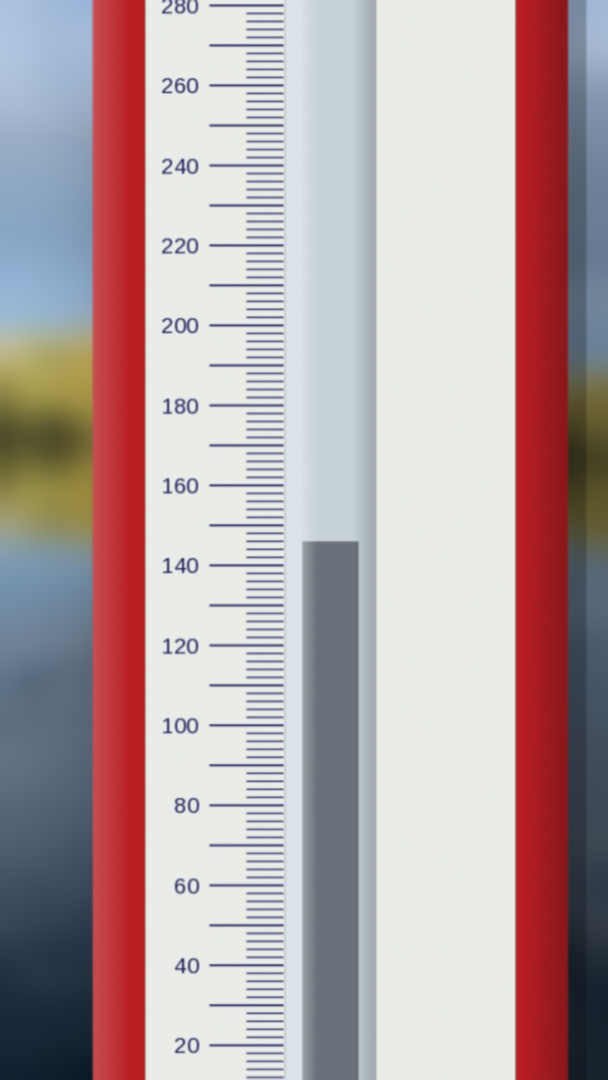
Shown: 146 mmHg
